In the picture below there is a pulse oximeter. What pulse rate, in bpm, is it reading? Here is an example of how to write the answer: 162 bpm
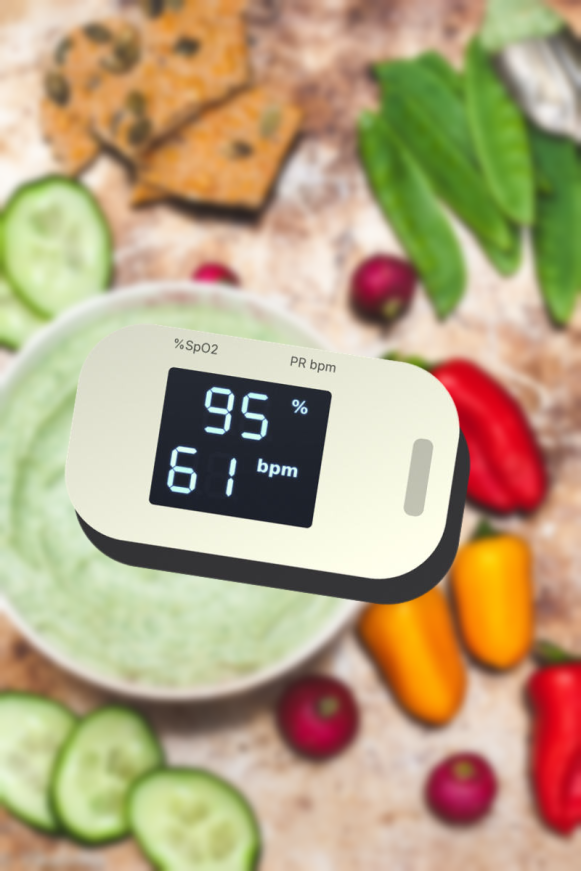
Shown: 61 bpm
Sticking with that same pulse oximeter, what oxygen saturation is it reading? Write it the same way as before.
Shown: 95 %
